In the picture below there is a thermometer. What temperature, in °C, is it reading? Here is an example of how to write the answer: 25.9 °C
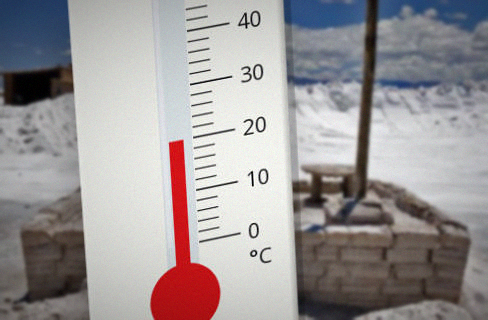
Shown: 20 °C
